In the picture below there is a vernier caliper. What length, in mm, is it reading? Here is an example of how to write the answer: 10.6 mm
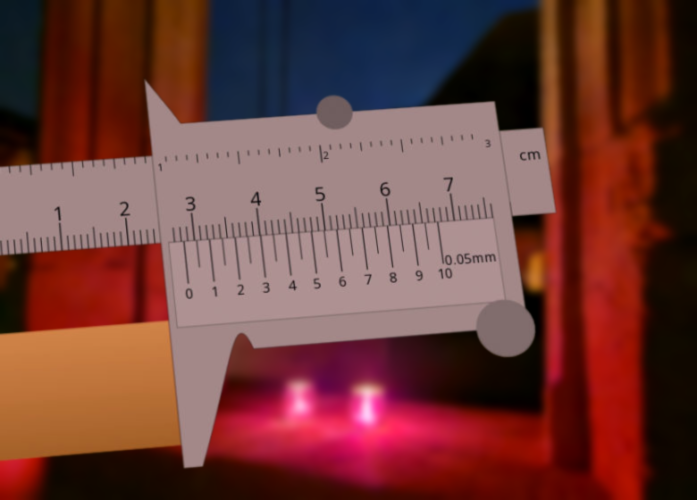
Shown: 28.4 mm
